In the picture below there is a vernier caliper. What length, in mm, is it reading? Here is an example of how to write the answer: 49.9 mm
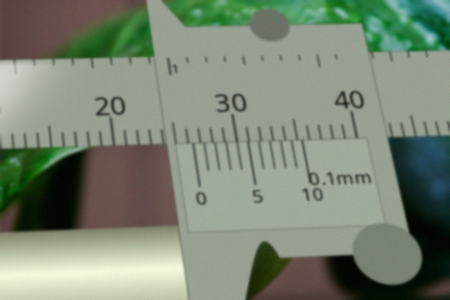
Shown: 26.4 mm
